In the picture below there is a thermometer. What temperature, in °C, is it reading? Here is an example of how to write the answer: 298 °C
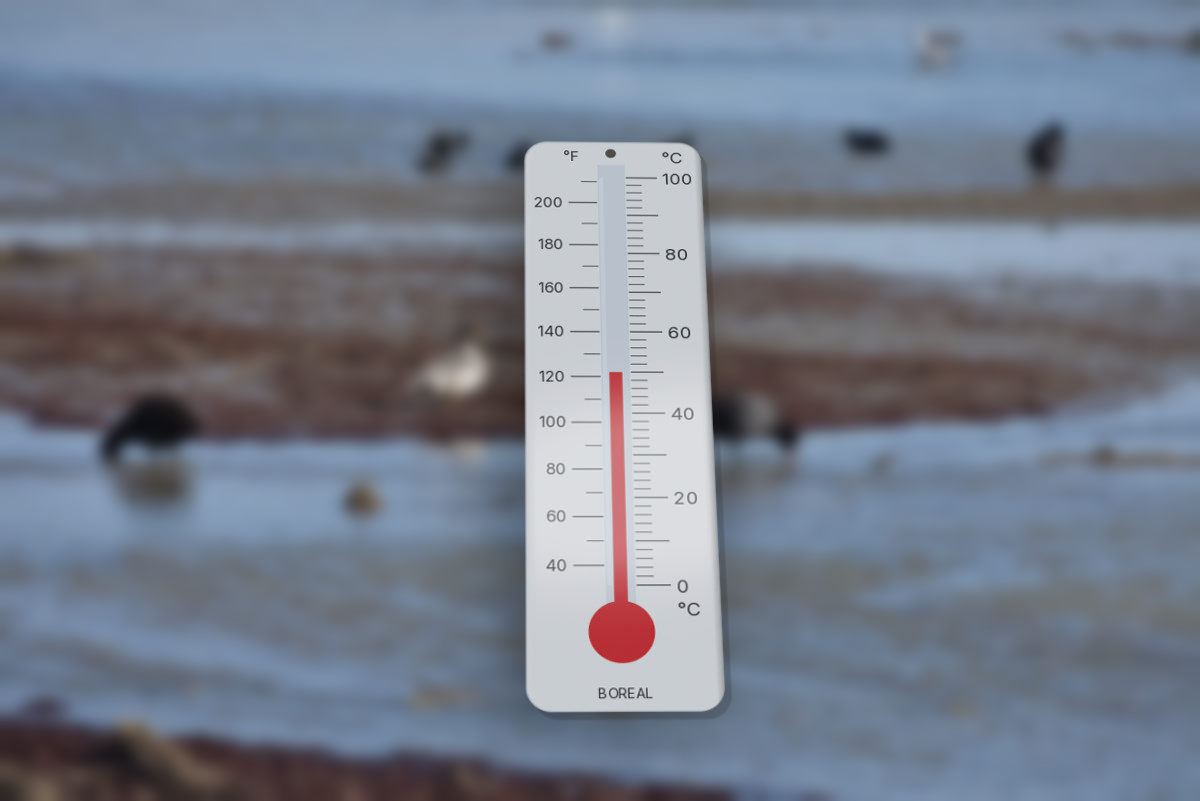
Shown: 50 °C
